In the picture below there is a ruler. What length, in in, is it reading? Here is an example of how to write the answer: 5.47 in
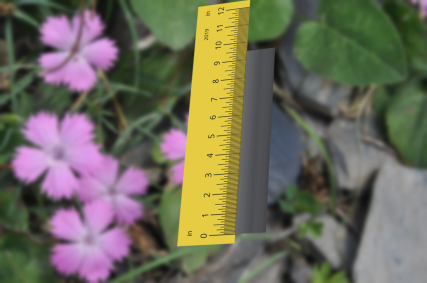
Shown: 9.5 in
